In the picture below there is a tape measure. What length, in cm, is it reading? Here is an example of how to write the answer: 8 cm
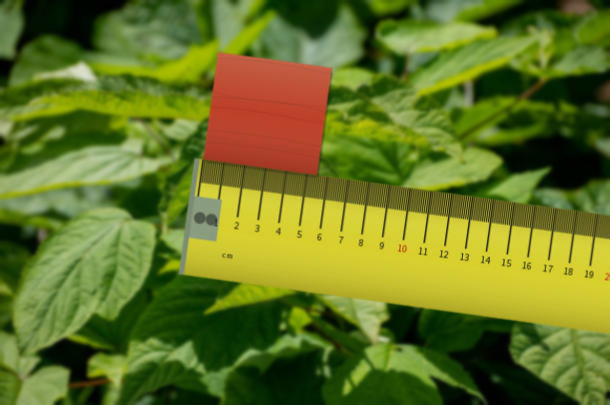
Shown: 5.5 cm
